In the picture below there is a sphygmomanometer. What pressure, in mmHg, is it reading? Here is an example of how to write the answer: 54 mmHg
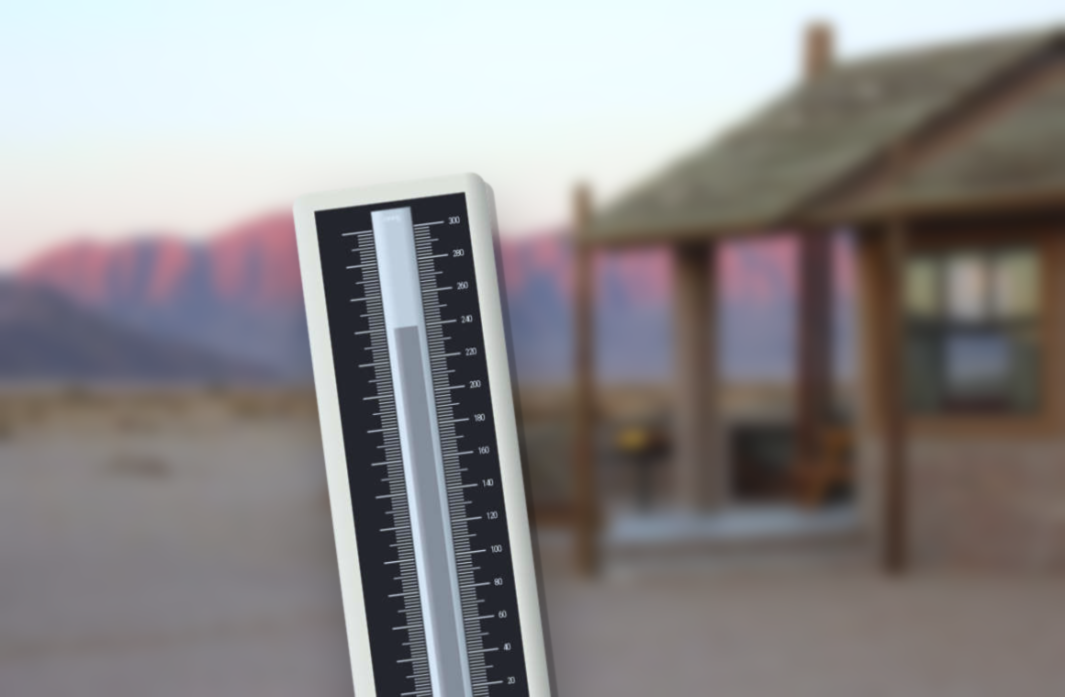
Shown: 240 mmHg
